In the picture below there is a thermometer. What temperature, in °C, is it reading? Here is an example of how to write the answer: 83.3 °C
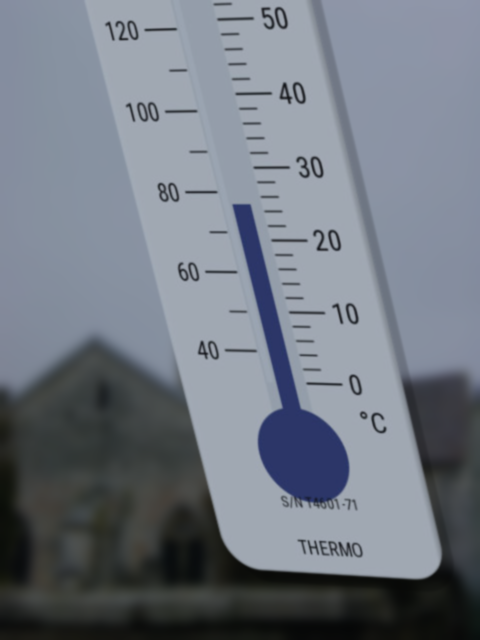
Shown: 25 °C
